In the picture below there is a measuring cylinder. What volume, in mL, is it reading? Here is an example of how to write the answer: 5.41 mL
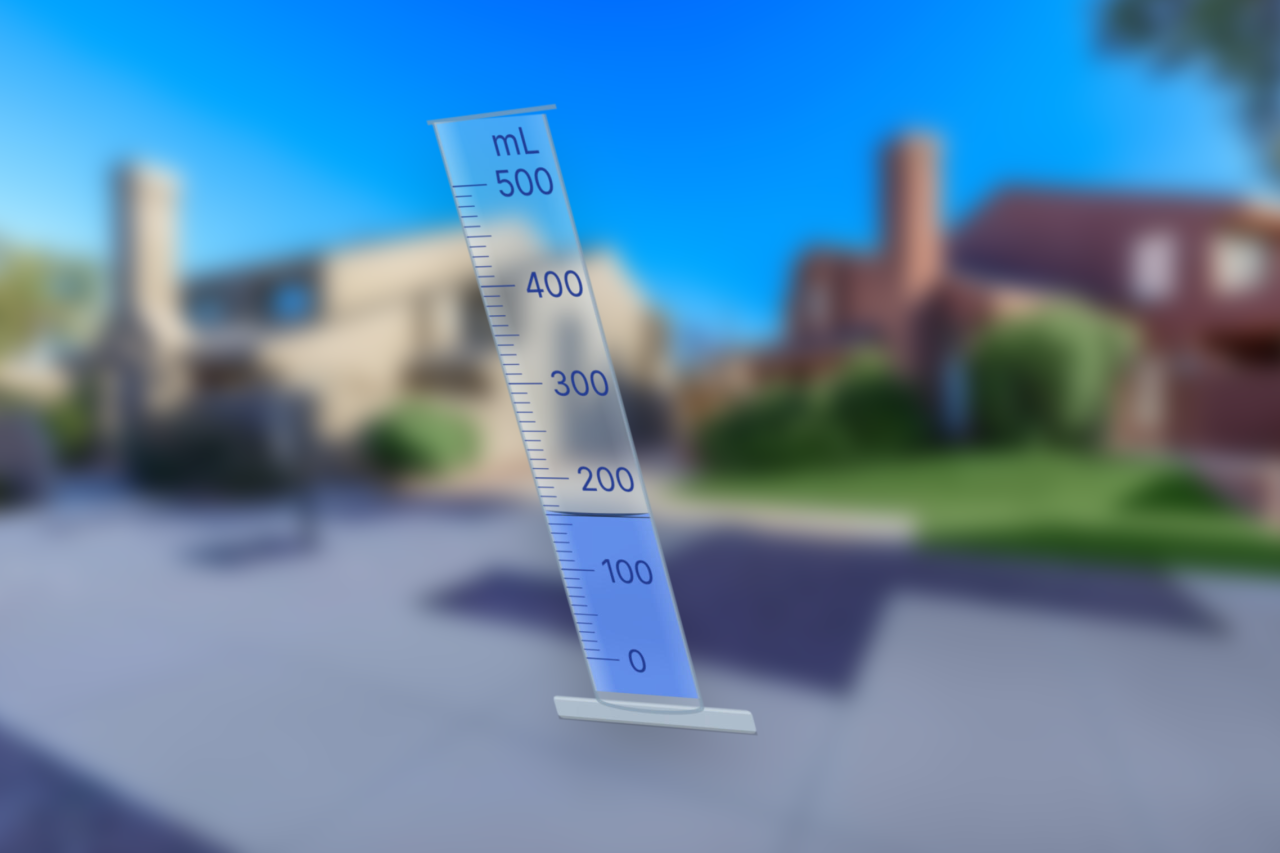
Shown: 160 mL
